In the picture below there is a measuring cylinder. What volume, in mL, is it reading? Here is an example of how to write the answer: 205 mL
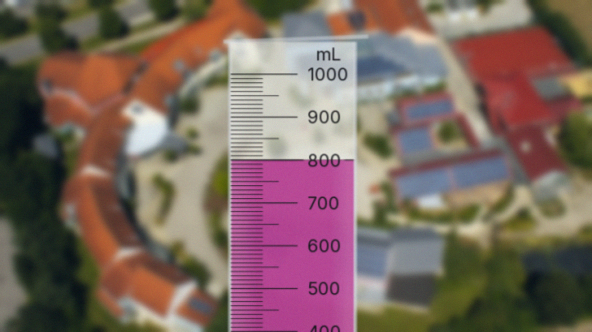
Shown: 800 mL
